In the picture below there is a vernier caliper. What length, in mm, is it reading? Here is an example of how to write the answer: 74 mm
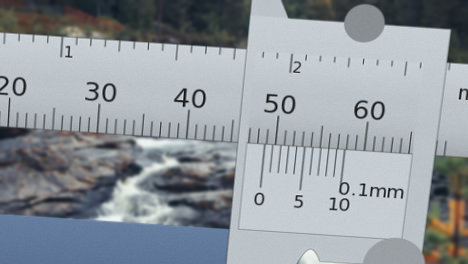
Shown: 48.8 mm
